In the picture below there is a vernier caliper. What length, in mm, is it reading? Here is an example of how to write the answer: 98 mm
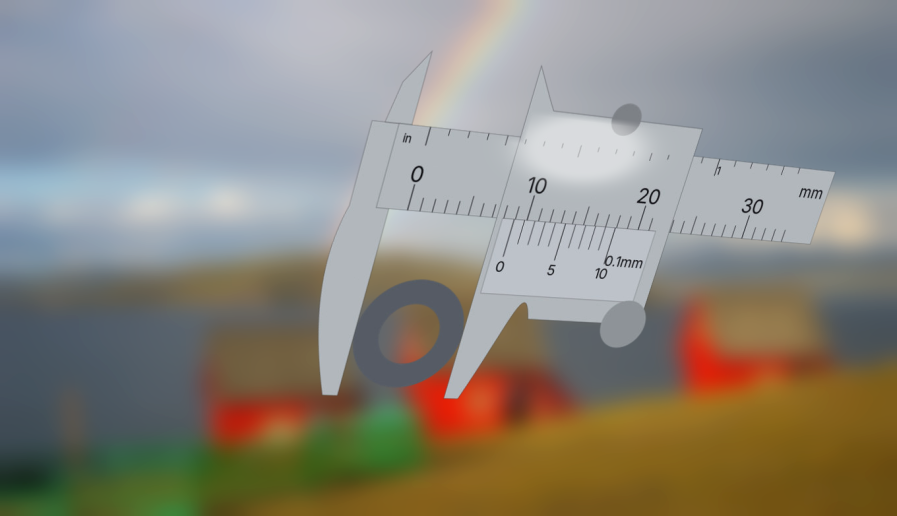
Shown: 8.9 mm
